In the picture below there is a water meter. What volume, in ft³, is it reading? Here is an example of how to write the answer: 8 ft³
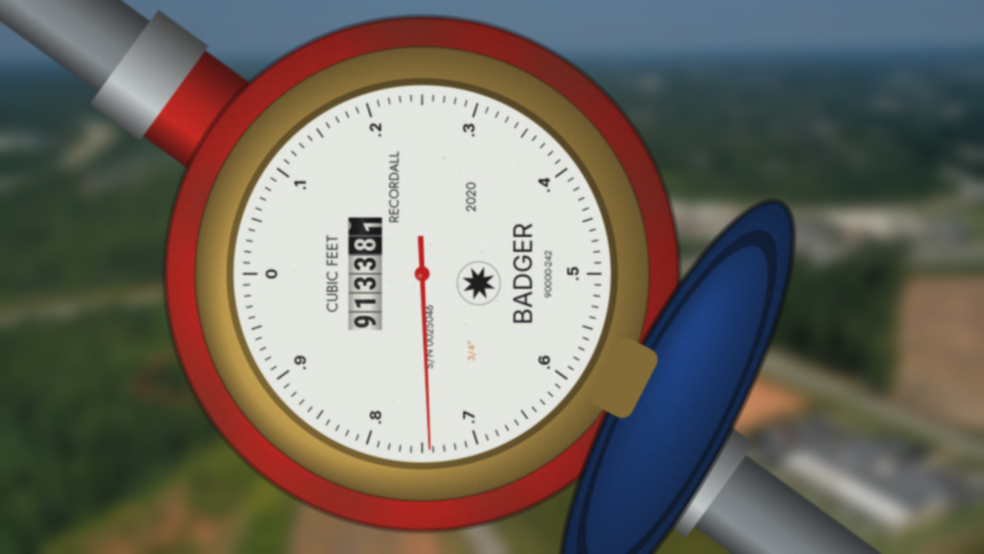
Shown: 913380.74 ft³
